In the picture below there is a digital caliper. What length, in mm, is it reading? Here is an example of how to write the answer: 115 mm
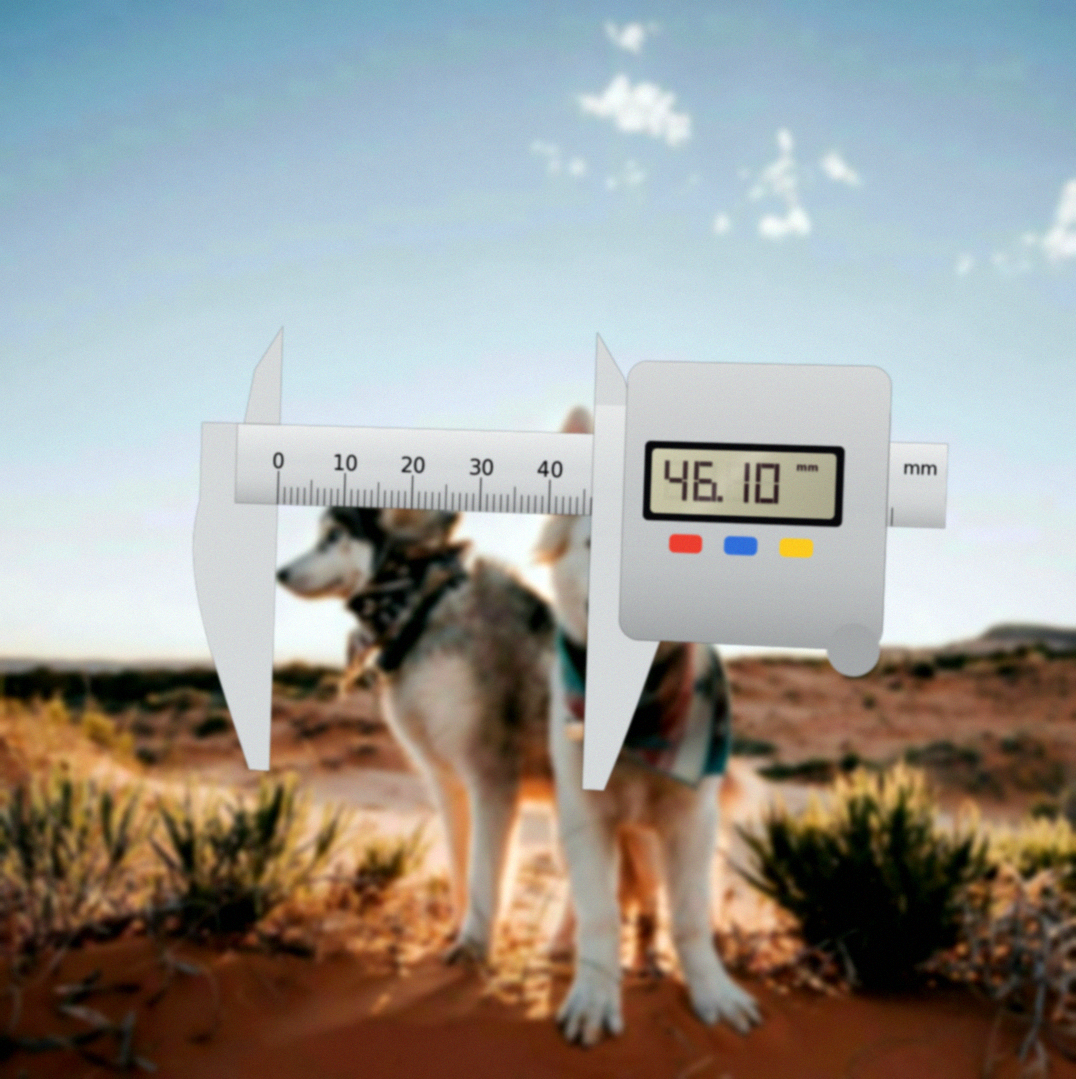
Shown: 46.10 mm
